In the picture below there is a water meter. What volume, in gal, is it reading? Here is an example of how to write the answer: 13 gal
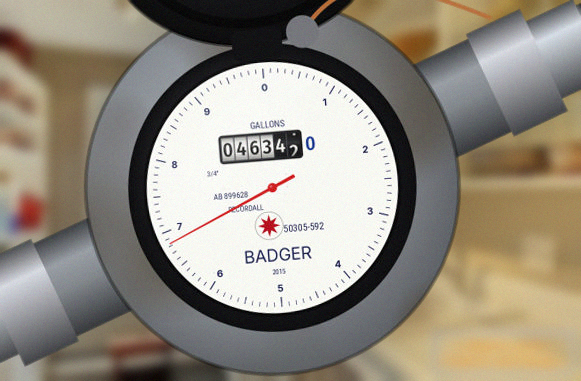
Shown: 463416.8 gal
